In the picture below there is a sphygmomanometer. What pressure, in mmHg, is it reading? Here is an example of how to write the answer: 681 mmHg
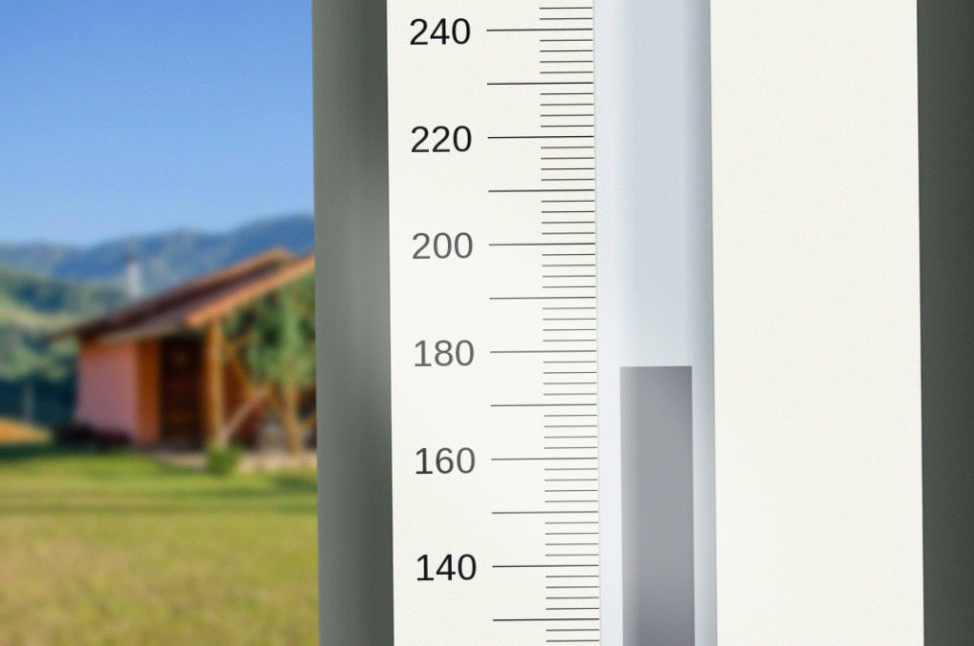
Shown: 177 mmHg
